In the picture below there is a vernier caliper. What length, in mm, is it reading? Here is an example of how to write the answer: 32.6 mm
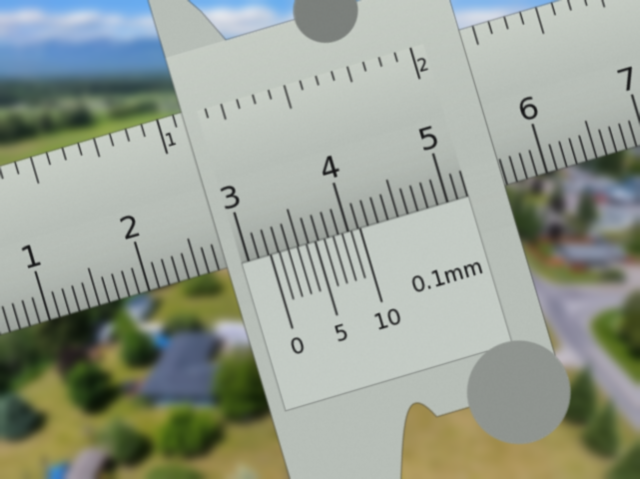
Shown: 32.2 mm
